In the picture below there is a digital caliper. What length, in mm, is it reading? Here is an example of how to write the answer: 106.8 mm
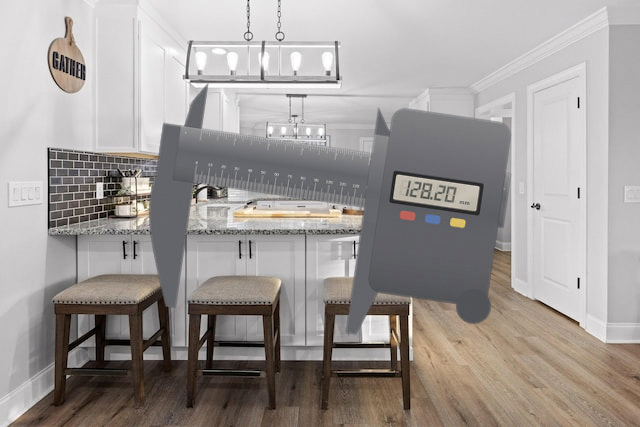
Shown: 128.20 mm
